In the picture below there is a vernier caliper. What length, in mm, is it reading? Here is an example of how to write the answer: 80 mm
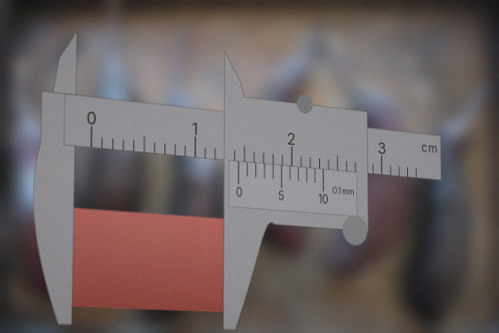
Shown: 14.4 mm
